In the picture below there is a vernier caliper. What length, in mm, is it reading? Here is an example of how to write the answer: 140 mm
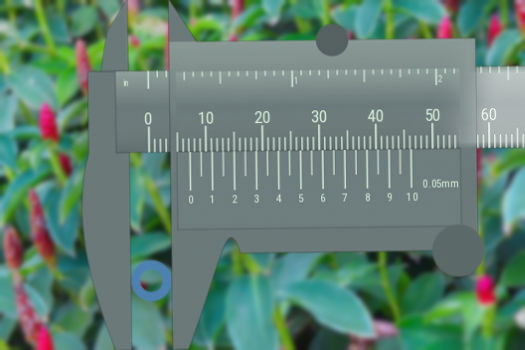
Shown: 7.2 mm
